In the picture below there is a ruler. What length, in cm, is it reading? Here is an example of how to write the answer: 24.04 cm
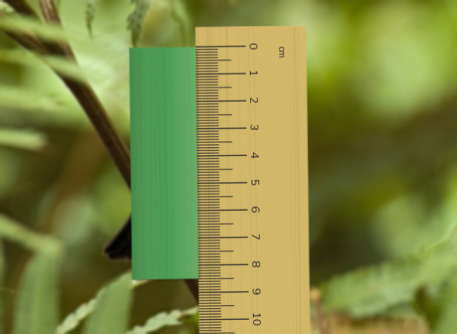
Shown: 8.5 cm
